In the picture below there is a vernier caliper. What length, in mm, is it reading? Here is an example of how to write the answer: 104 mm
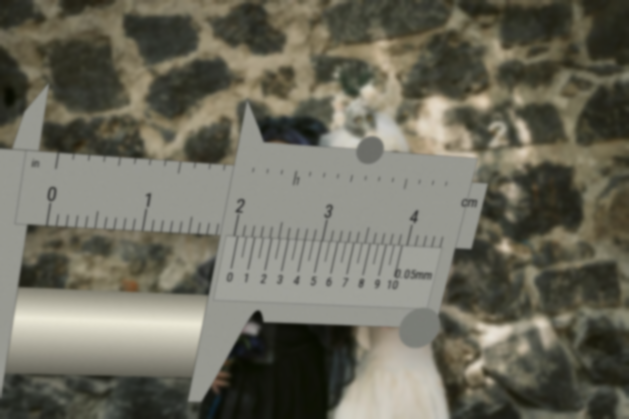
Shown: 20.4 mm
